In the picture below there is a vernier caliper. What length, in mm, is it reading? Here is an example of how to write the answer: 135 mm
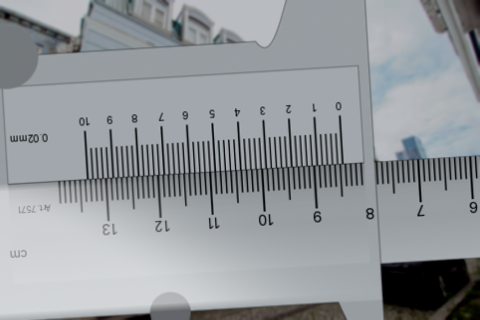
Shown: 84.5 mm
